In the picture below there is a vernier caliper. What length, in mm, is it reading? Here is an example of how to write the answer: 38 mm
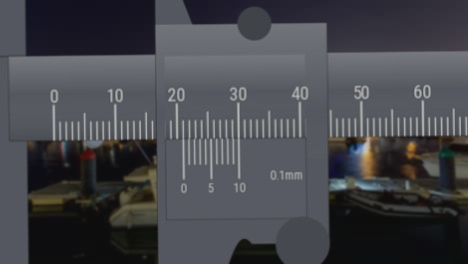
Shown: 21.0 mm
